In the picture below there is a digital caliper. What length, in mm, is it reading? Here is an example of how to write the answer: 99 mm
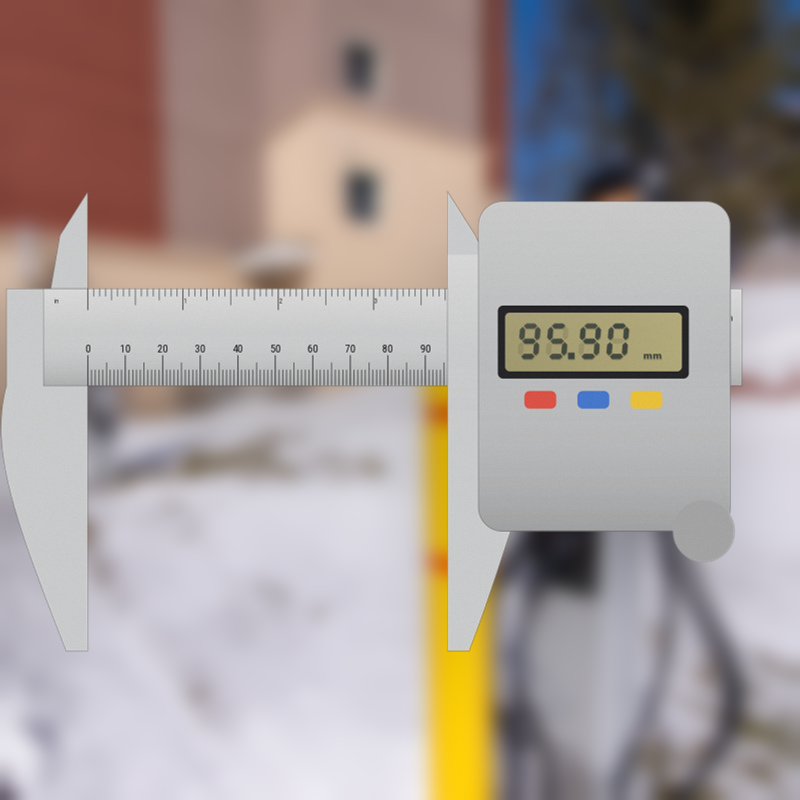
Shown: 95.90 mm
